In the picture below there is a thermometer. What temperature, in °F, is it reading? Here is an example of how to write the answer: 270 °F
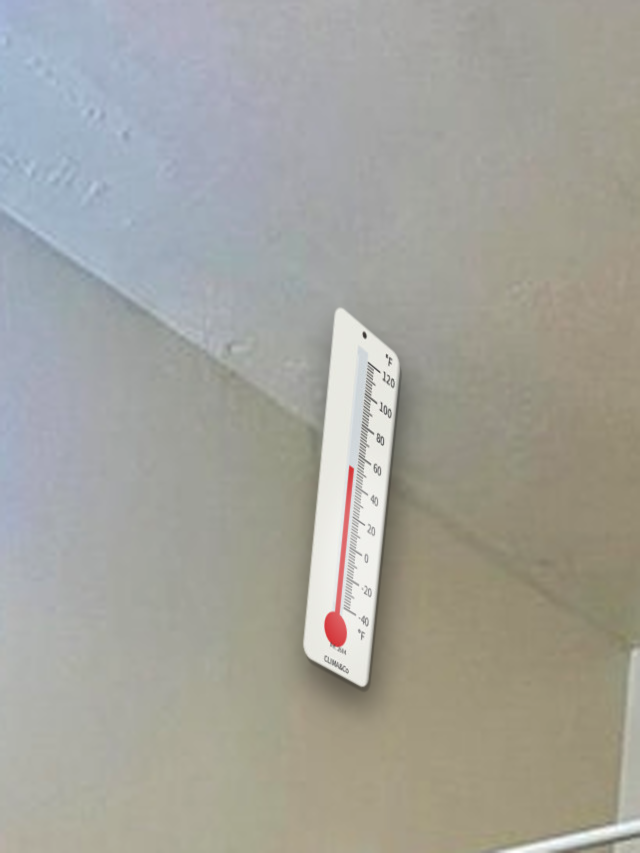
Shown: 50 °F
